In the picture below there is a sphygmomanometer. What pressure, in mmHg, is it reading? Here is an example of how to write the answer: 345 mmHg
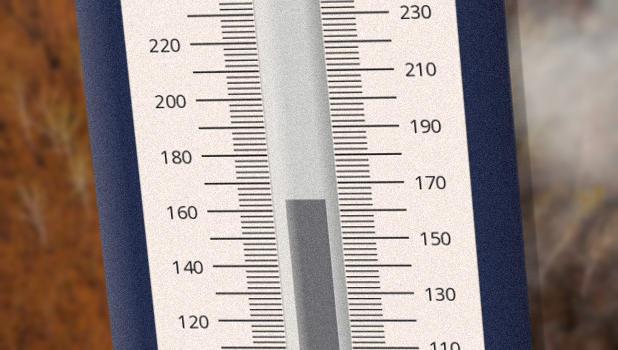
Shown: 164 mmHg
